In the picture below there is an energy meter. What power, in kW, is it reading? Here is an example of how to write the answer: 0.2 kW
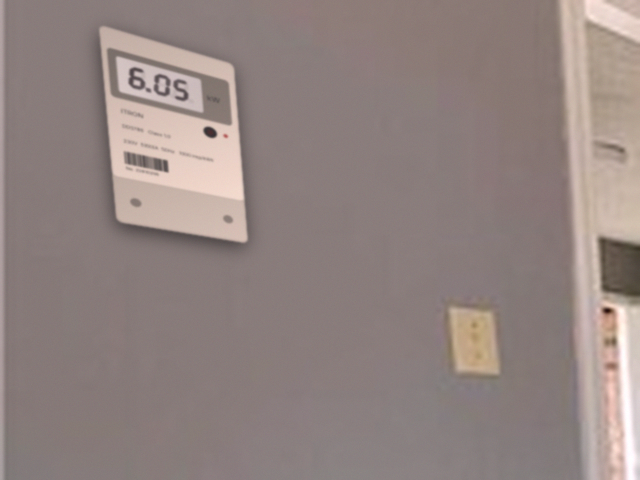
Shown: 6.05 kW
